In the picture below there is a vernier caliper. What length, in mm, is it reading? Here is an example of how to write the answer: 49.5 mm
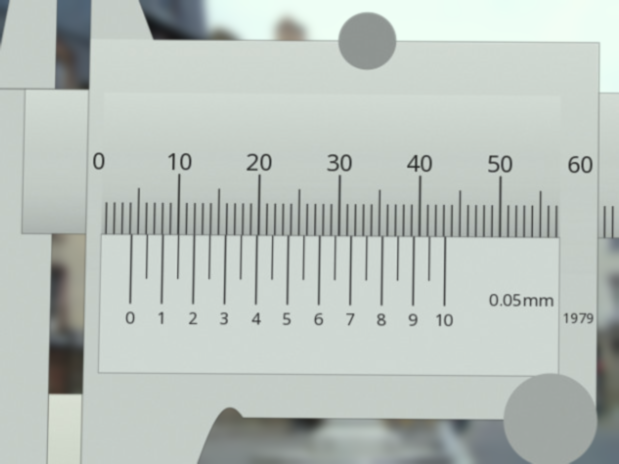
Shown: 4.2 mm
